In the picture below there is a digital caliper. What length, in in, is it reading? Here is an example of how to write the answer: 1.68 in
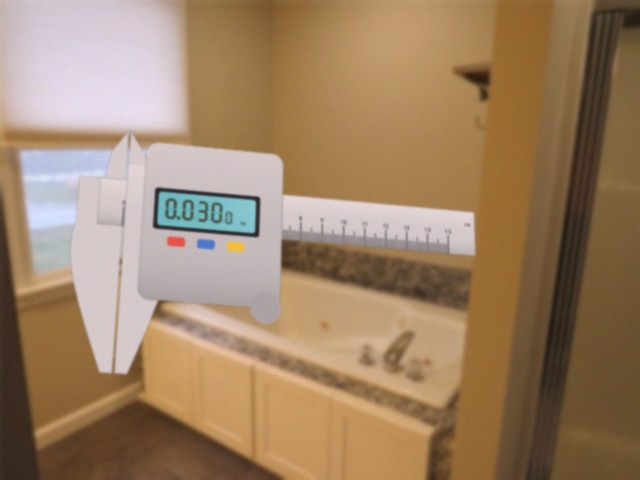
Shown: 0.0300 in
